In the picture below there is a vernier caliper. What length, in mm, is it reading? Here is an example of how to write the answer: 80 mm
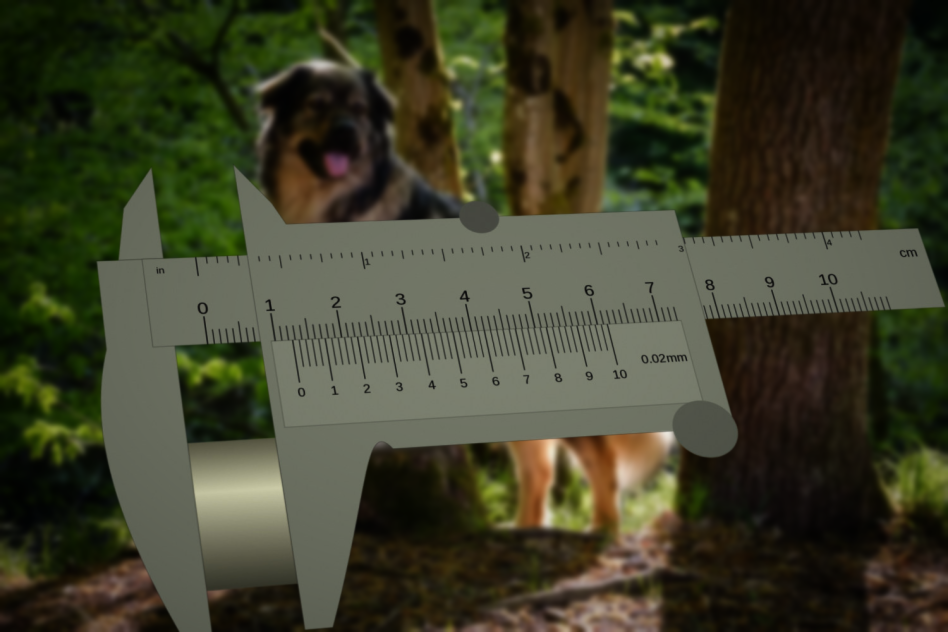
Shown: 12.6 mm
